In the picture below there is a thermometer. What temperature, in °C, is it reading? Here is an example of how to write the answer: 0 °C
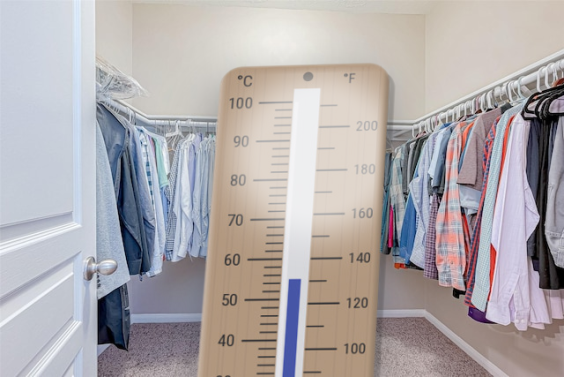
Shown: 55 °C
